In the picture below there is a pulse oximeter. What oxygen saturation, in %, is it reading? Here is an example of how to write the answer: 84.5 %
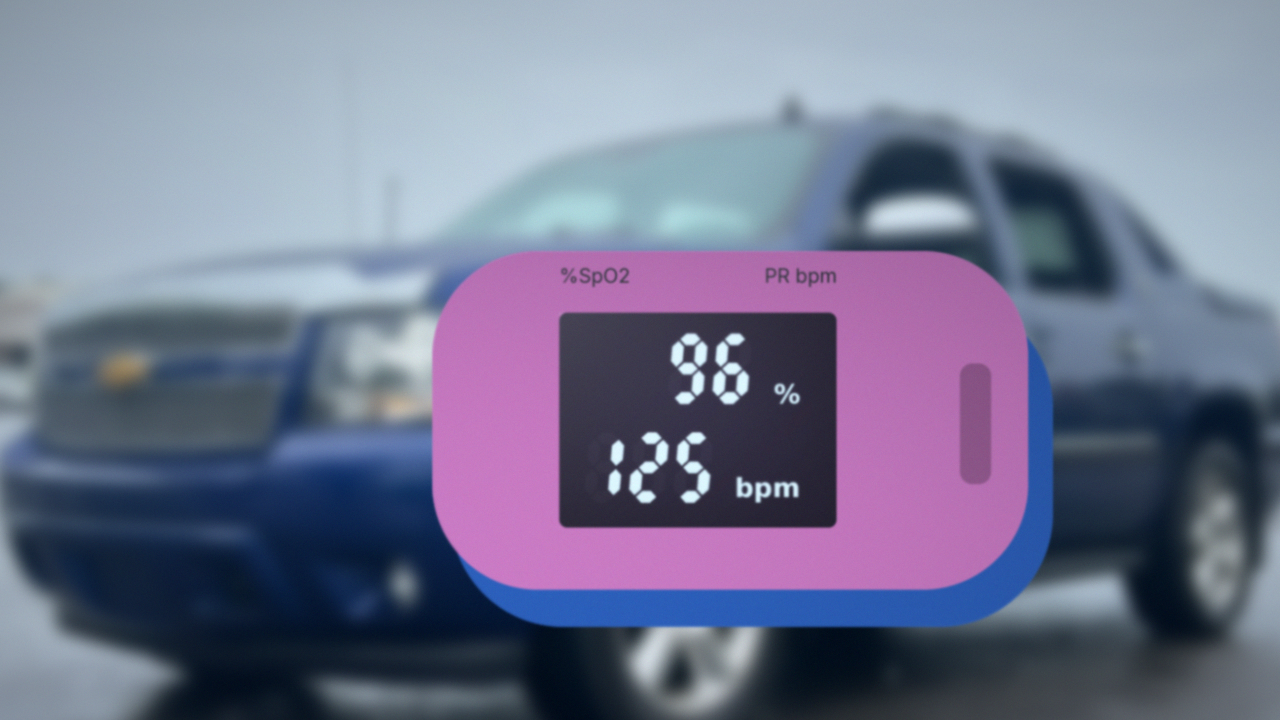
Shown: 96 %
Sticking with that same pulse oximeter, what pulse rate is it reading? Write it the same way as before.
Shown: 125 bpm
